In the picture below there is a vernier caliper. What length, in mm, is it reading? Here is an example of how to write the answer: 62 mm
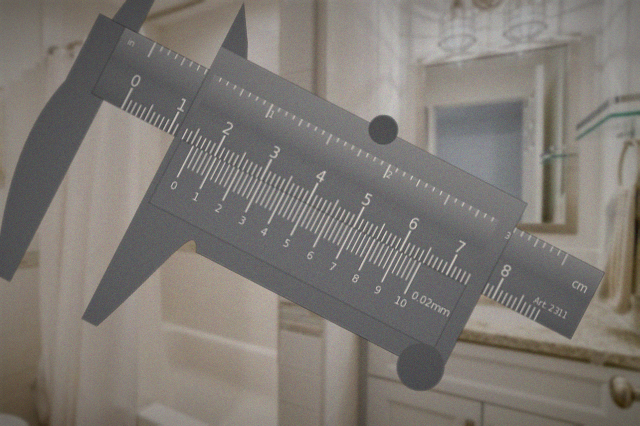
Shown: 15.5 mm
